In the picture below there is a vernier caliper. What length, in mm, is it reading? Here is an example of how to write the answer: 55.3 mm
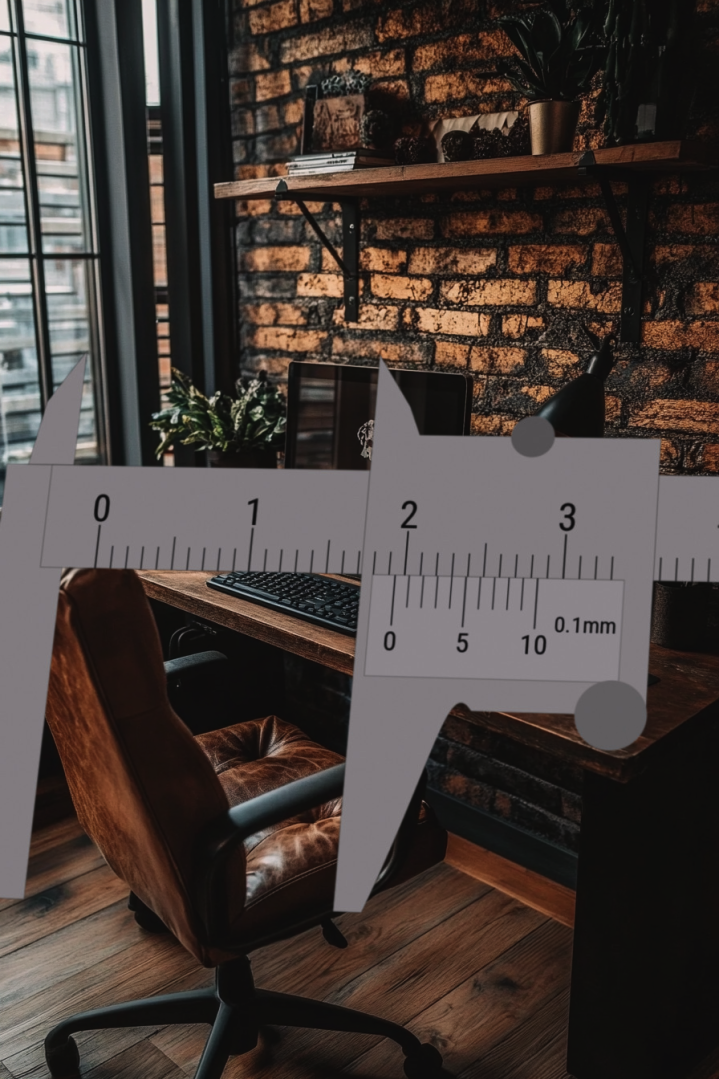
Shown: 19.4 mm
